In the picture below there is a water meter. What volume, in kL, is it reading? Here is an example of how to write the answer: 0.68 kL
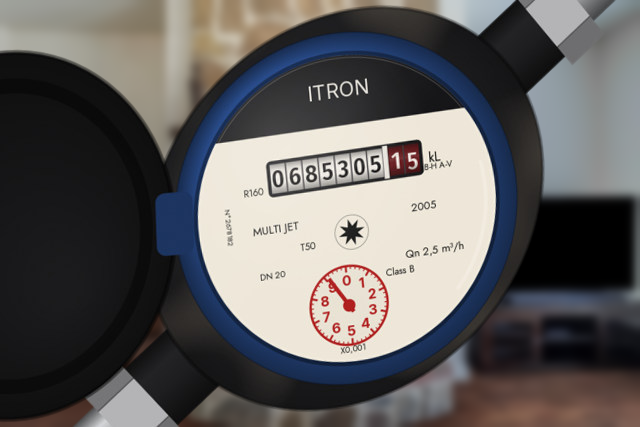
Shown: 685305.149 kL
